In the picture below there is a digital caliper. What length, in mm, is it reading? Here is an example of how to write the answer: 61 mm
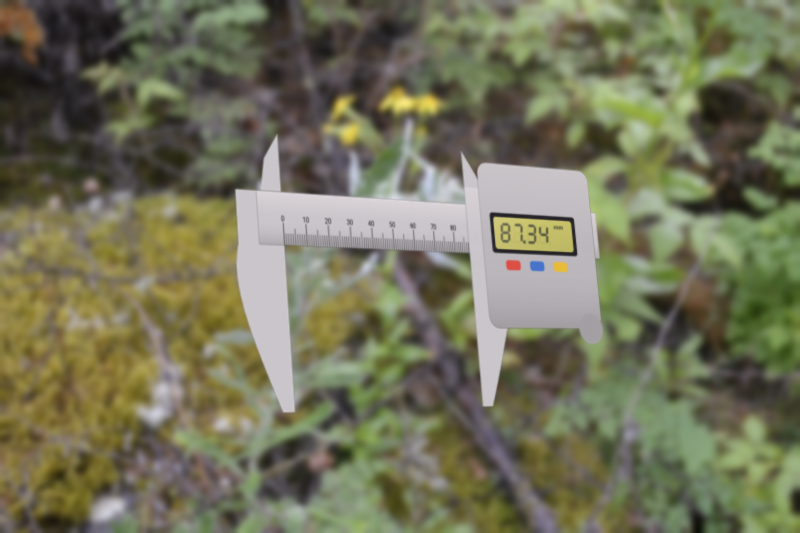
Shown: 87.34 mm
